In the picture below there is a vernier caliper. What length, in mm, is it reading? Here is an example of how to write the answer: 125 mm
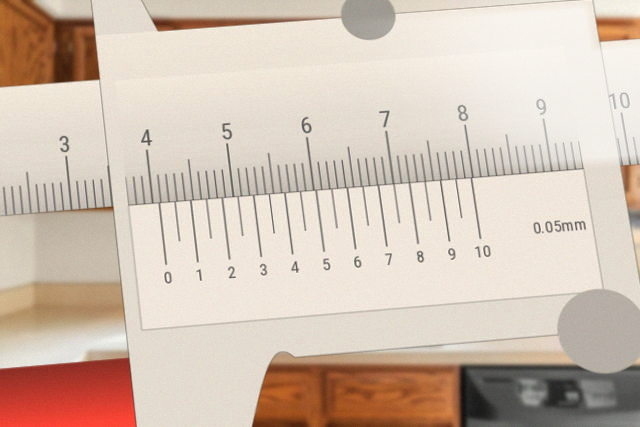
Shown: 40.8 mm
